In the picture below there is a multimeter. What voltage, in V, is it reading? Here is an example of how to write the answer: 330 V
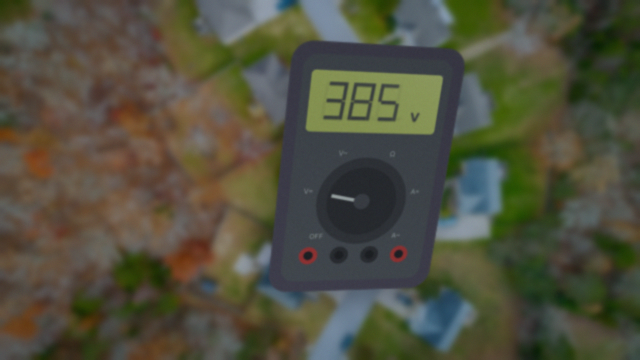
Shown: 385 V
